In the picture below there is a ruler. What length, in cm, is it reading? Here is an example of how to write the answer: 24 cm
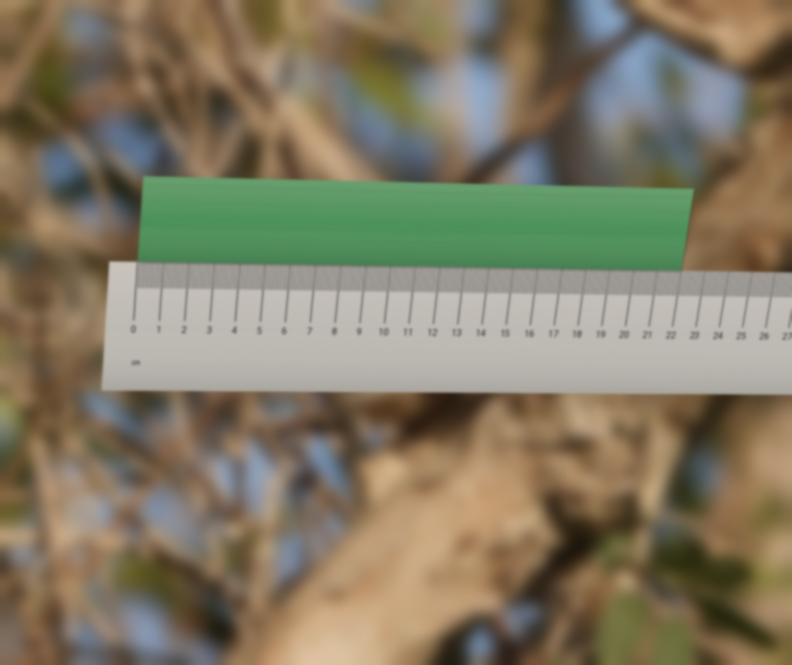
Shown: 22 cm
